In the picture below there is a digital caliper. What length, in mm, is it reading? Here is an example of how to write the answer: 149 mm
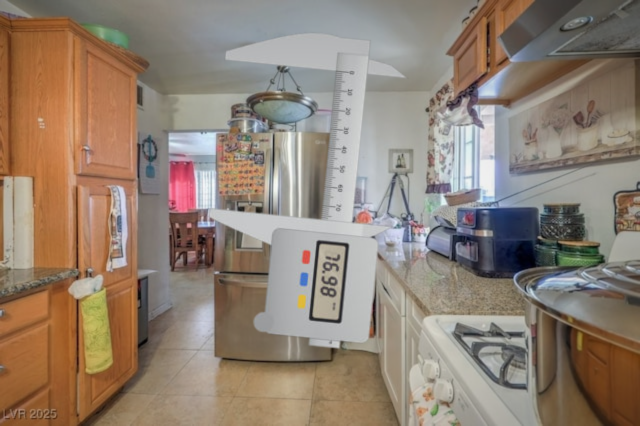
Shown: 76.98 mm
